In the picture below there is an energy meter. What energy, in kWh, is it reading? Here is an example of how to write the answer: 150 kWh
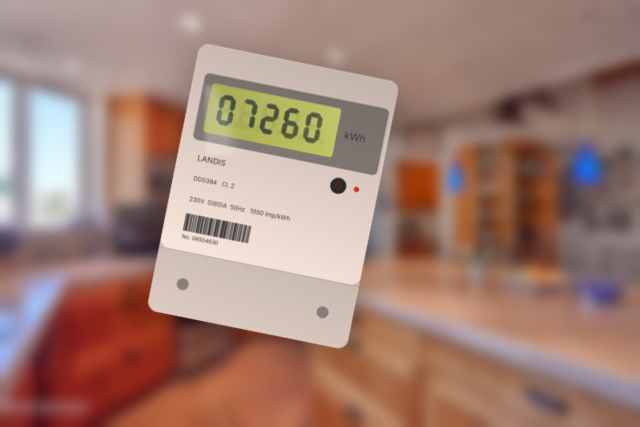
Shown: 7260 kWh
